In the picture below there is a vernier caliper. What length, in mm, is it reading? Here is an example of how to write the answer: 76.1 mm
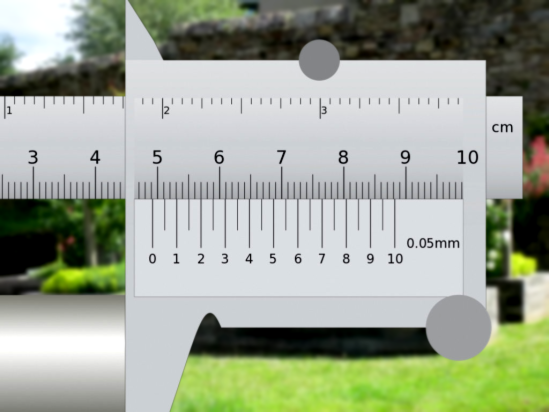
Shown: 49.2 mm
